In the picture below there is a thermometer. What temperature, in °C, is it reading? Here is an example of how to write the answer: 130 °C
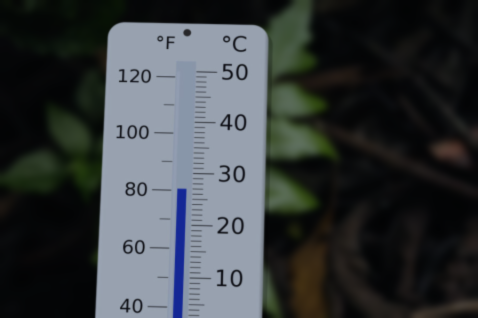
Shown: 27 °C
